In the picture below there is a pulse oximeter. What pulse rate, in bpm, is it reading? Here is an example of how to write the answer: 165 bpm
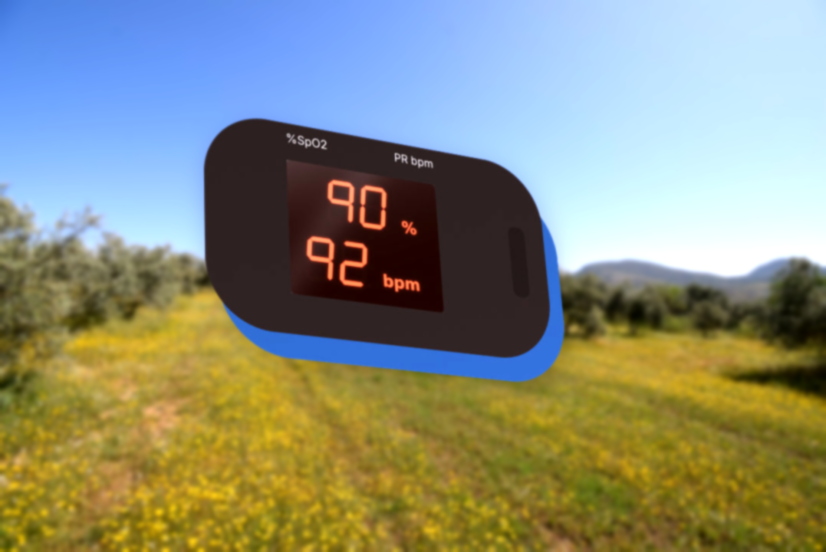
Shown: 92 bpm
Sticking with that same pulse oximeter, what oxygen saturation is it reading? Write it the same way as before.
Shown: 90 %
